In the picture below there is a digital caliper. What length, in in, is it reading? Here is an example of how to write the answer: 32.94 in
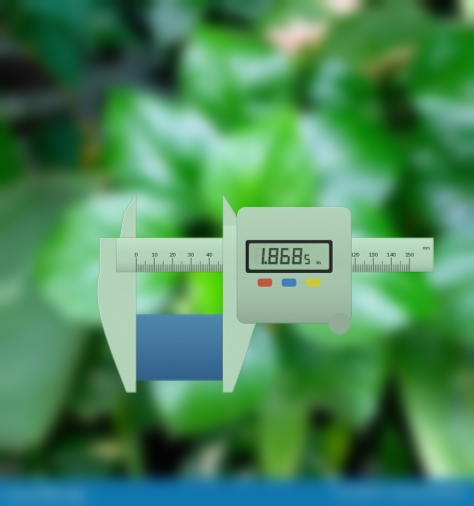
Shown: 1.8685 in
